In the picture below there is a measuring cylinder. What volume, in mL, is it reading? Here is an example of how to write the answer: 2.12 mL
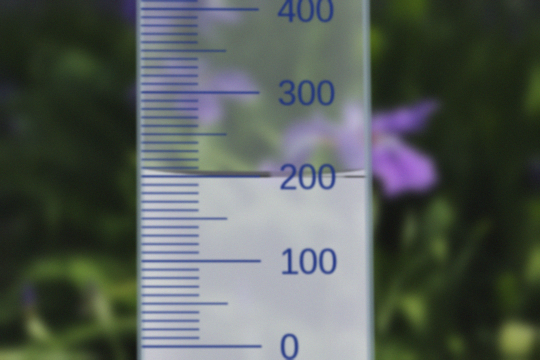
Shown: 200 mL
